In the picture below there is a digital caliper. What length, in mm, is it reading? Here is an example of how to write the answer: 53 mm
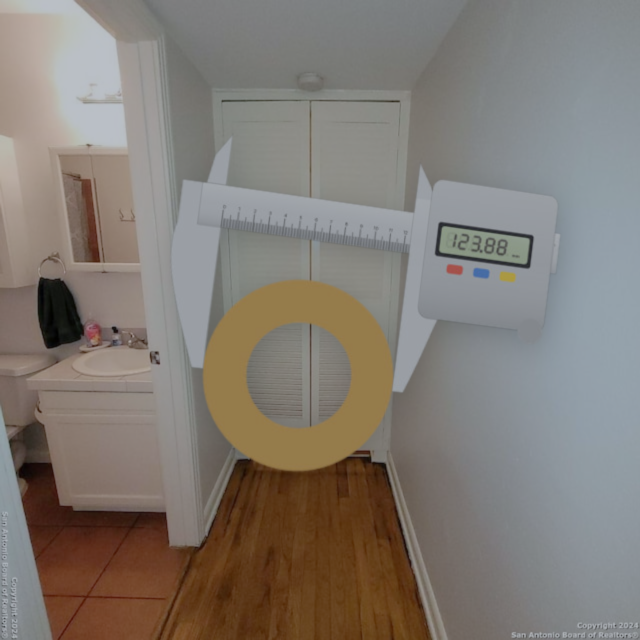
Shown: 123.88 mm
